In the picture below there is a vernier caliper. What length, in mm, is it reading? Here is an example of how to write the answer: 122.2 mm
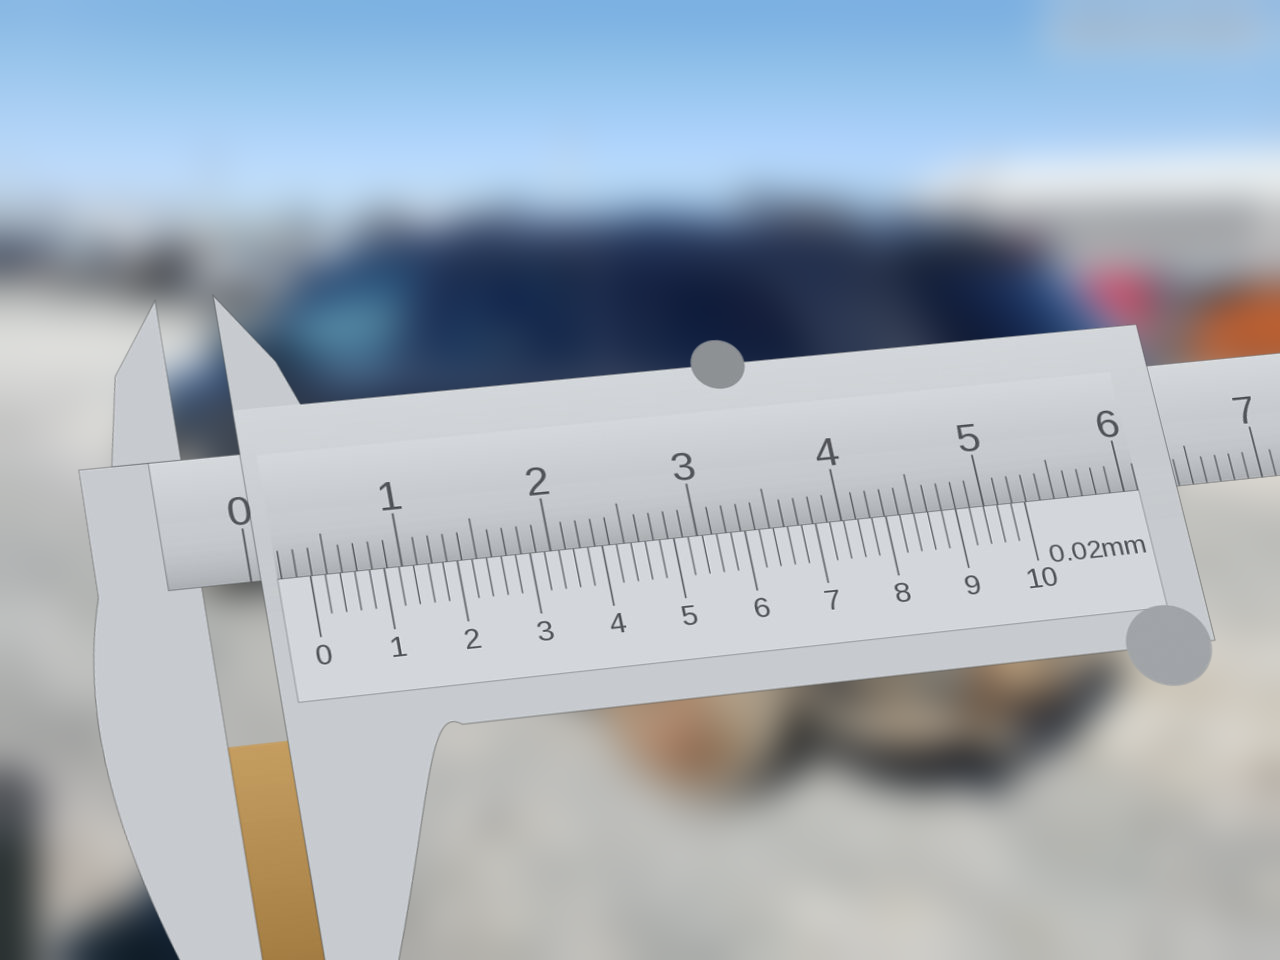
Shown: 3.9 mm
